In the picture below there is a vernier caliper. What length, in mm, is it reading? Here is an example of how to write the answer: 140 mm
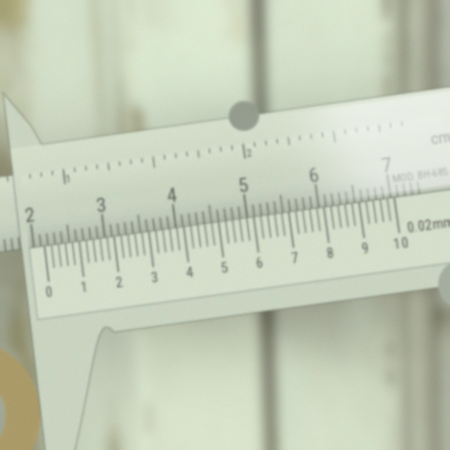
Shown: 21.5 mm
